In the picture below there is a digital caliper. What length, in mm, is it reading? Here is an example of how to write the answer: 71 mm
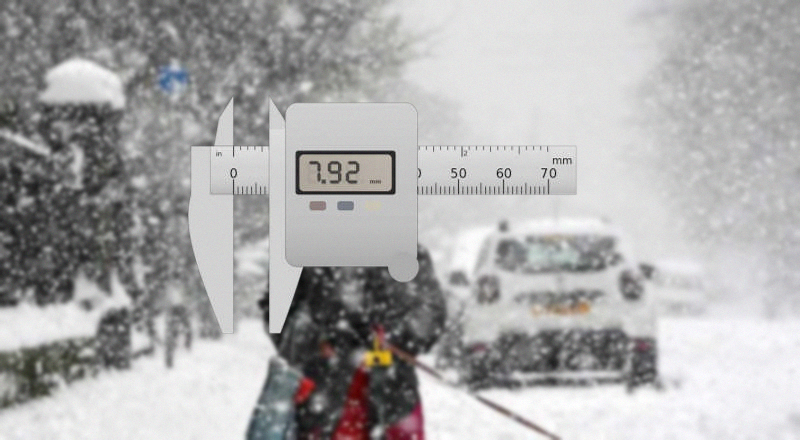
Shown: 7.92 mm
